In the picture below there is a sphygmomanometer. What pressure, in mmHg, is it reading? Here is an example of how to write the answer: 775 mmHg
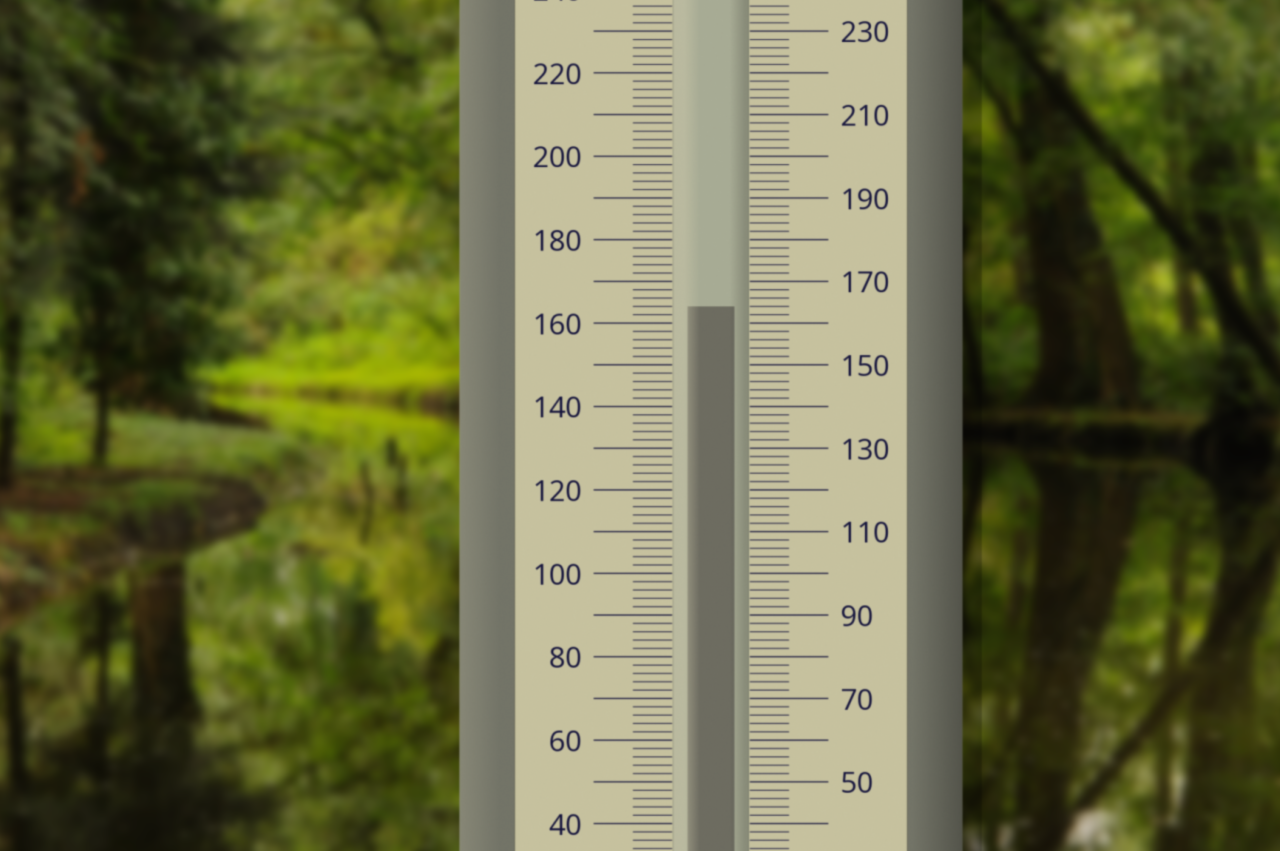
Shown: 164 mmHg
